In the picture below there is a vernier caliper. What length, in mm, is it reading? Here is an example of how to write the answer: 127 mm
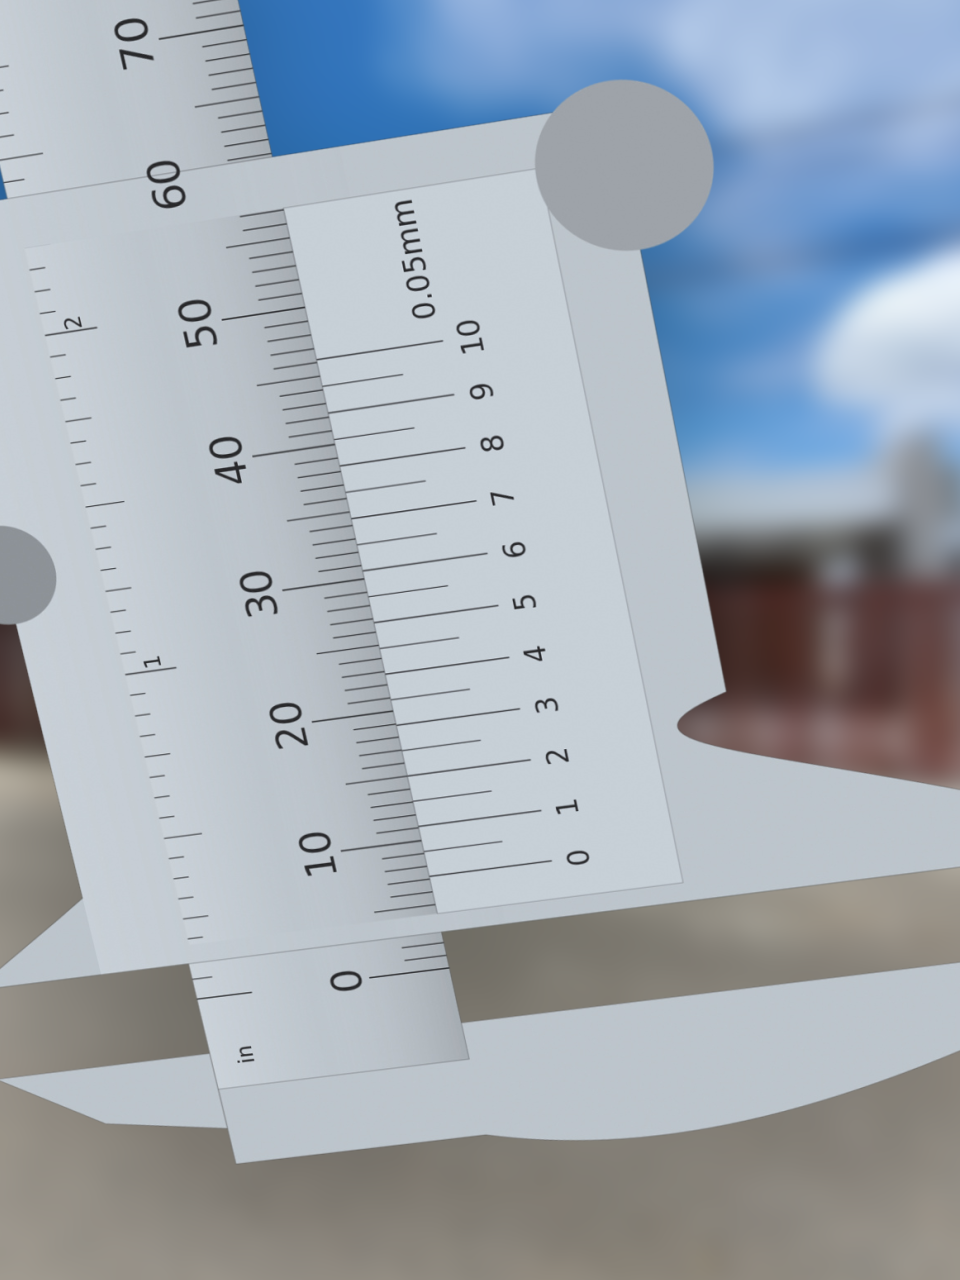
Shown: 7.2 mm
